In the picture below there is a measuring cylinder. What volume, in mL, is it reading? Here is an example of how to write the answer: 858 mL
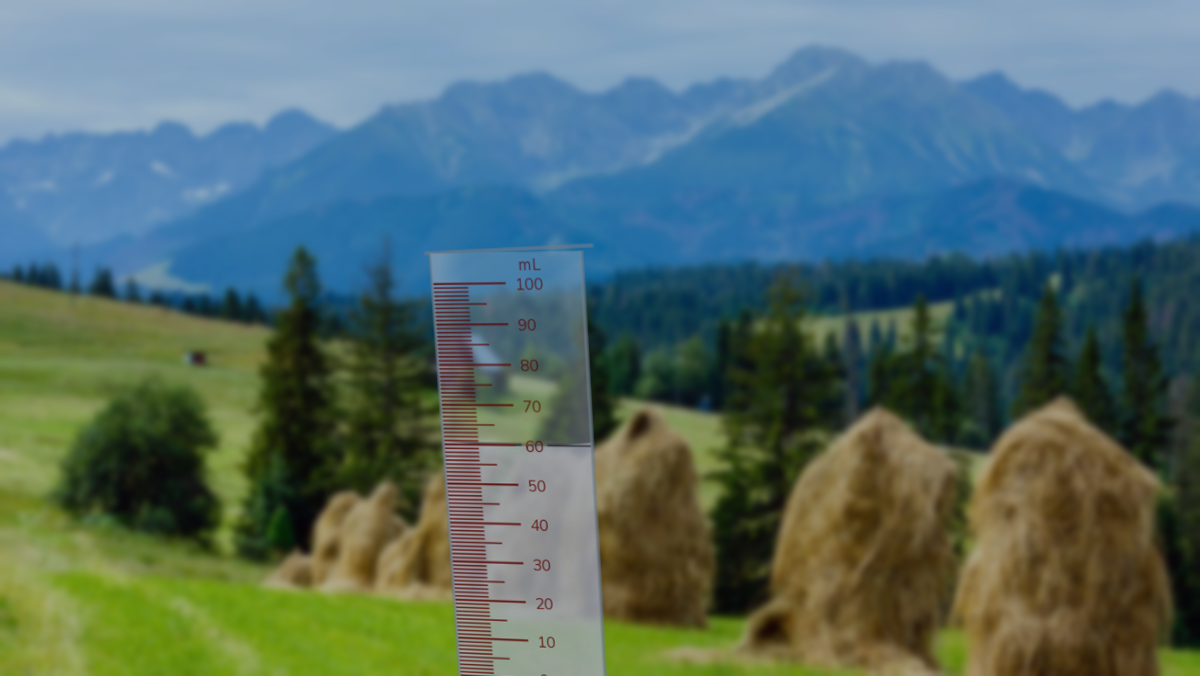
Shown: 60 mL
